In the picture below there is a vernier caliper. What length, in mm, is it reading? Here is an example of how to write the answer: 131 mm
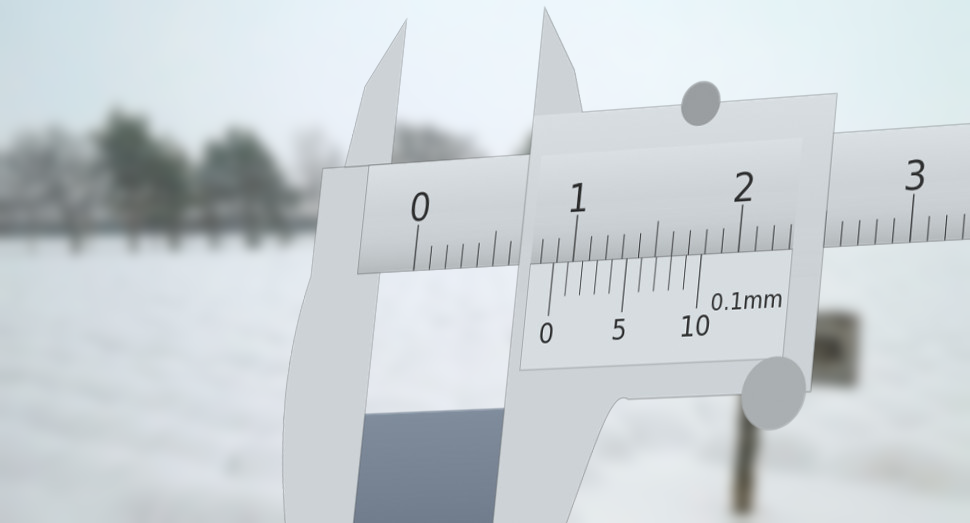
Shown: 8.8 mm
